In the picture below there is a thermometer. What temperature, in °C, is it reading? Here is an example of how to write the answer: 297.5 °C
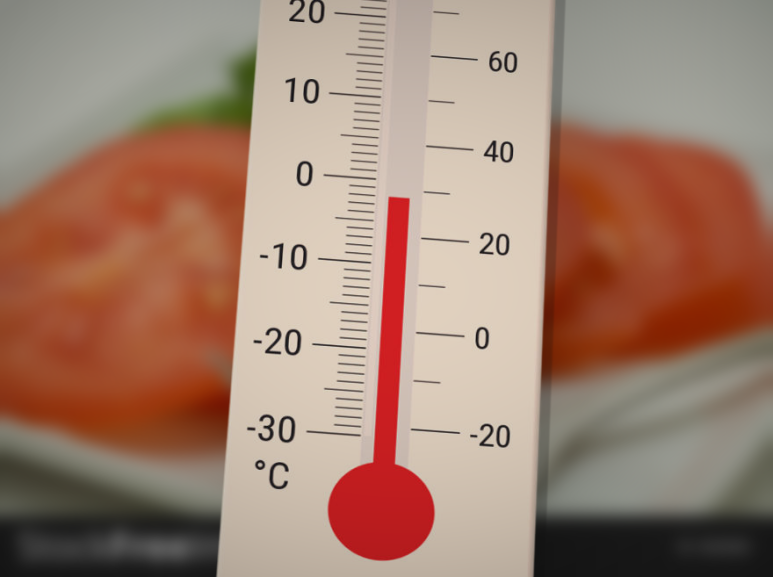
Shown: -2 °C
